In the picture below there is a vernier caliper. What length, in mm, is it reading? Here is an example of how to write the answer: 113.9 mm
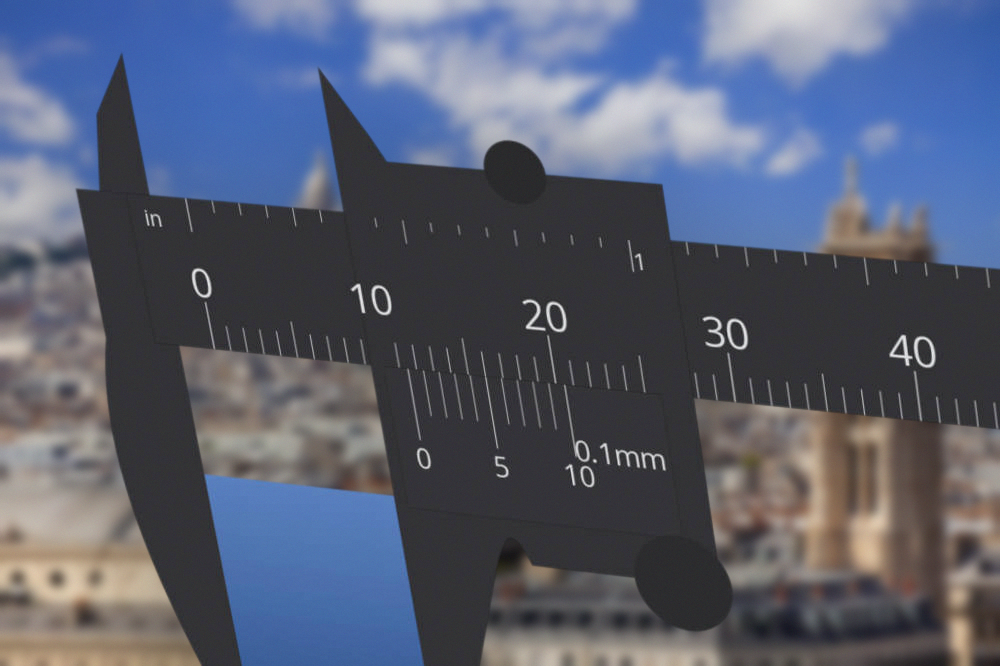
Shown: 11.5 mm
